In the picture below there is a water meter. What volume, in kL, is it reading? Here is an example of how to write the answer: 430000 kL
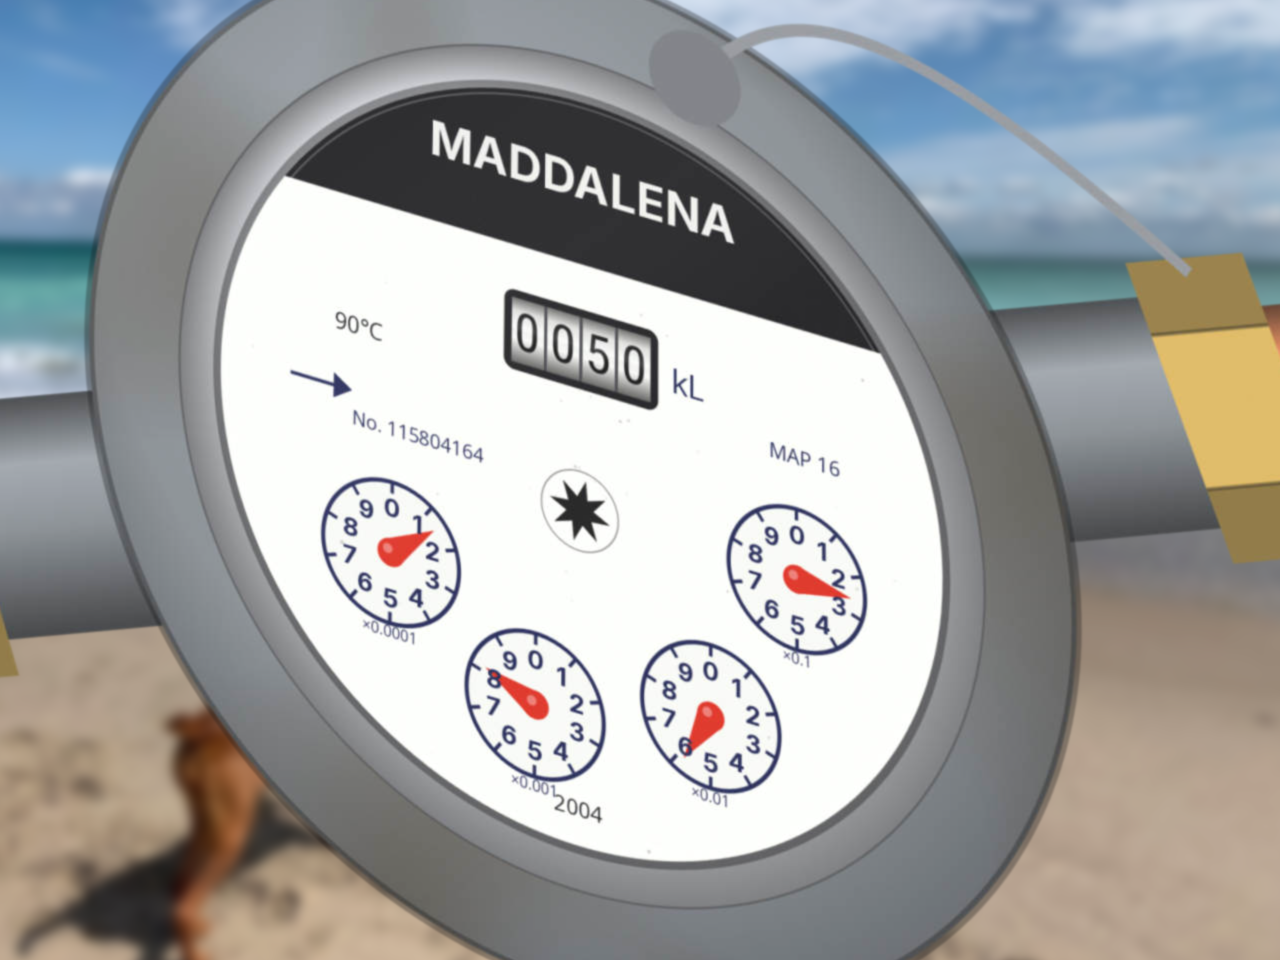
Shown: 50.2581 kL
